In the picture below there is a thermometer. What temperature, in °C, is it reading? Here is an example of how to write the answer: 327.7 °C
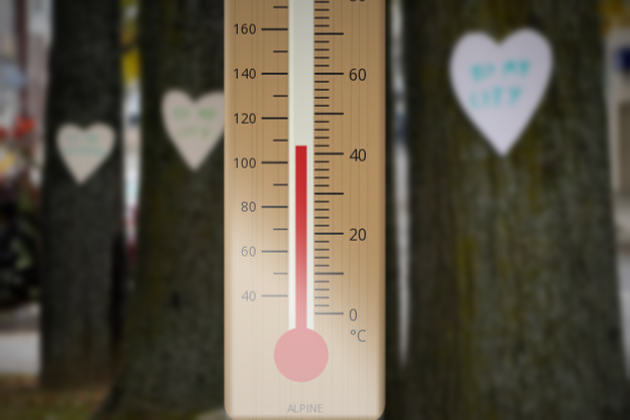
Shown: 42 °C
